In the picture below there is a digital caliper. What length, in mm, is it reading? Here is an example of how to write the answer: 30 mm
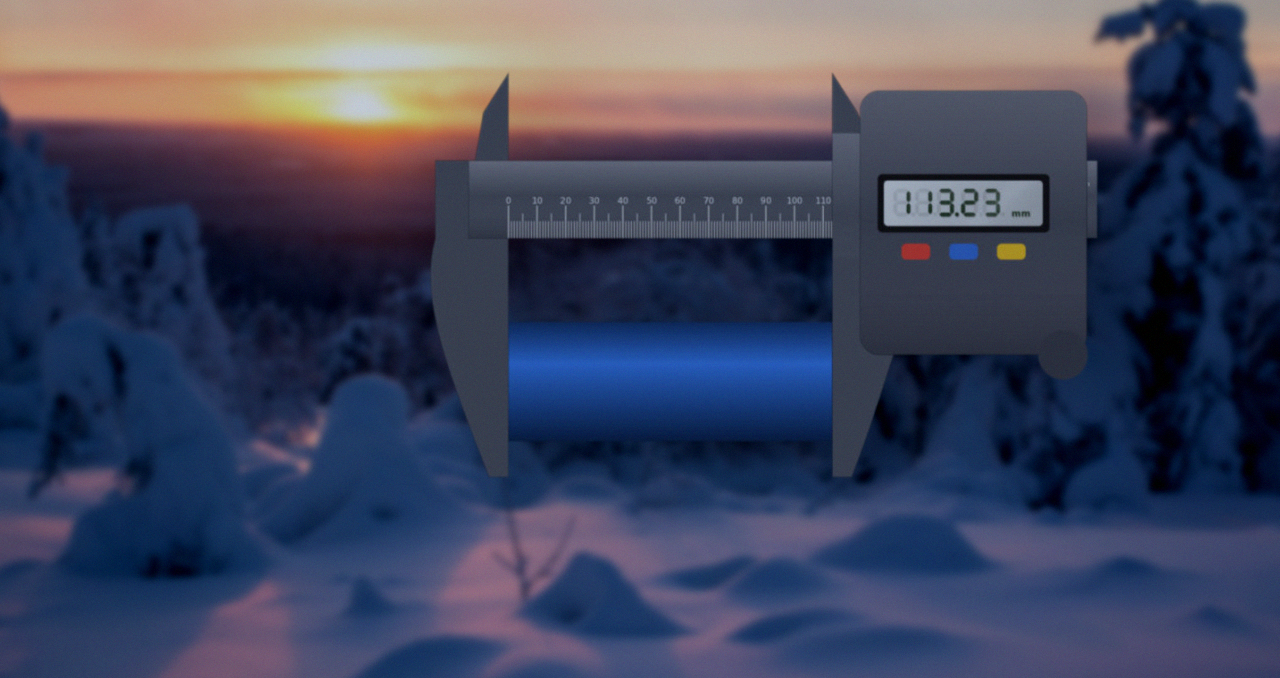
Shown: 113.23 mm
